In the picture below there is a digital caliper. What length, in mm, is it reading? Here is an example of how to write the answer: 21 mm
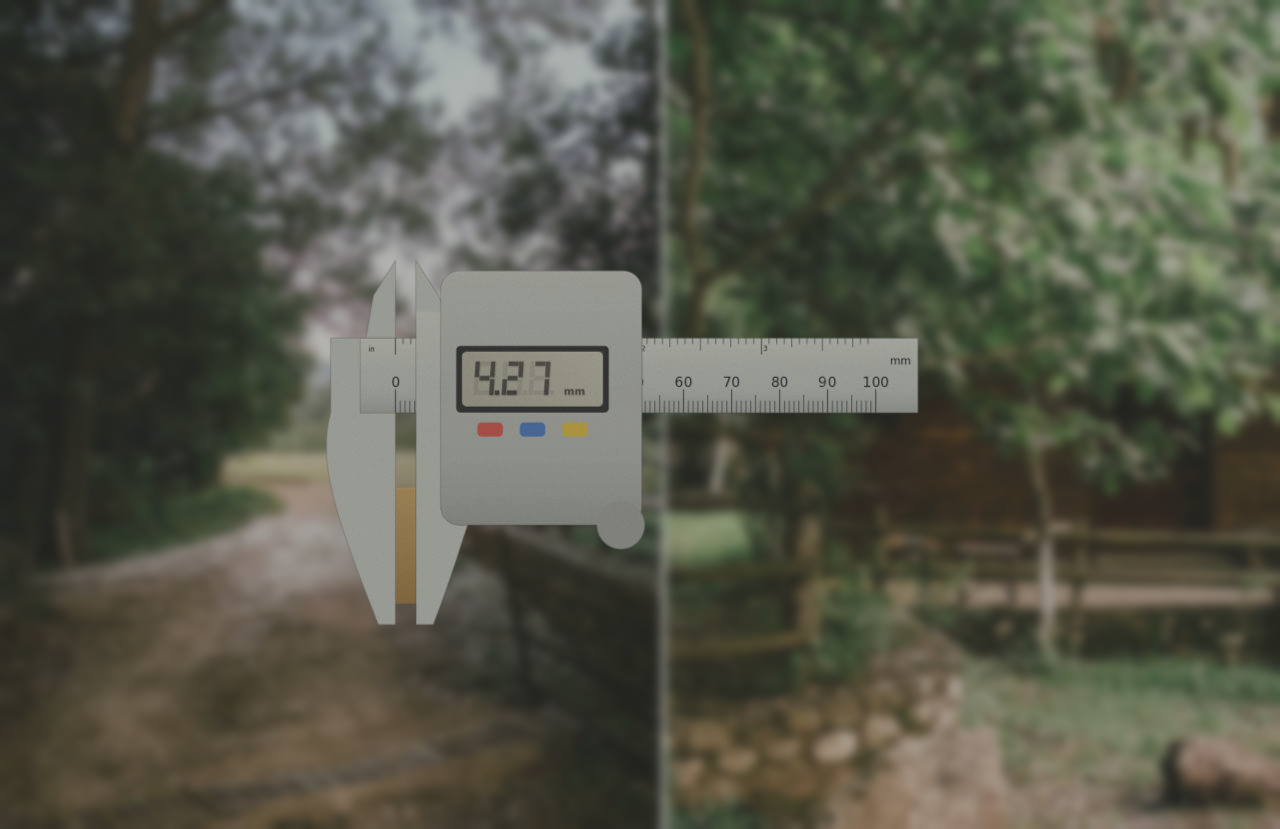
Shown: 4.27 mm
